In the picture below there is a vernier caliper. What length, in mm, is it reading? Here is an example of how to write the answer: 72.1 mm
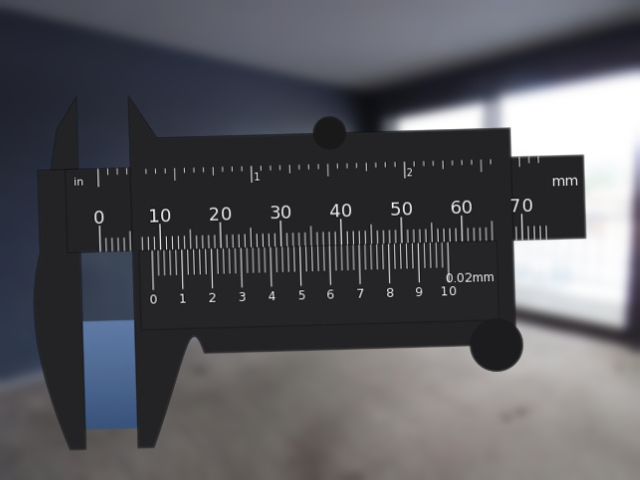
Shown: 8.6 mm
